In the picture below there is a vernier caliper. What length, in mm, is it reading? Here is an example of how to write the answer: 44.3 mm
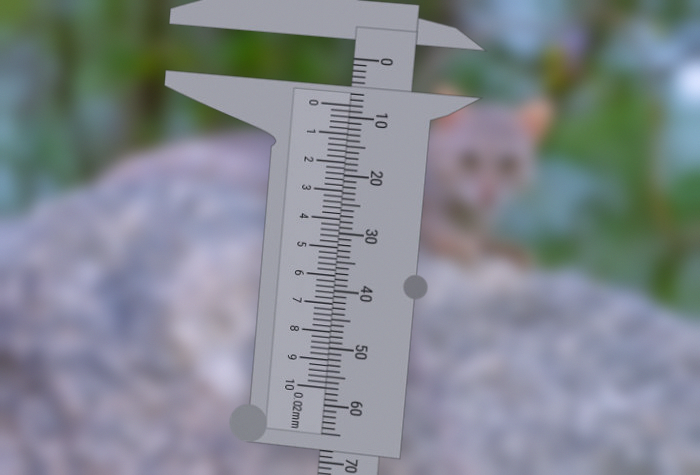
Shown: 8.0 mm
